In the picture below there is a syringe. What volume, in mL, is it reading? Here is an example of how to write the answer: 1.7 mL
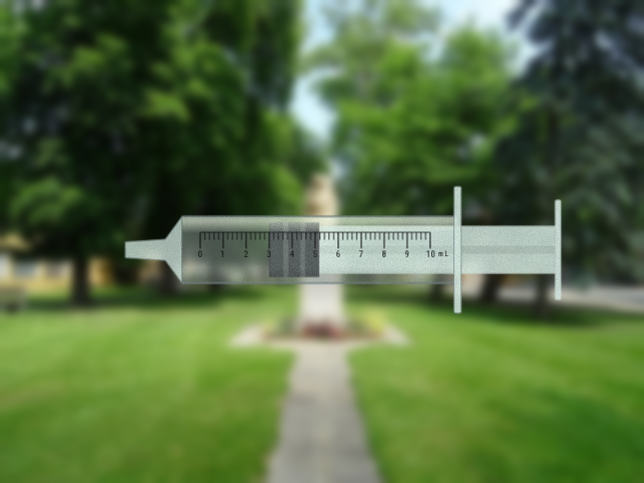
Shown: 3 mL
